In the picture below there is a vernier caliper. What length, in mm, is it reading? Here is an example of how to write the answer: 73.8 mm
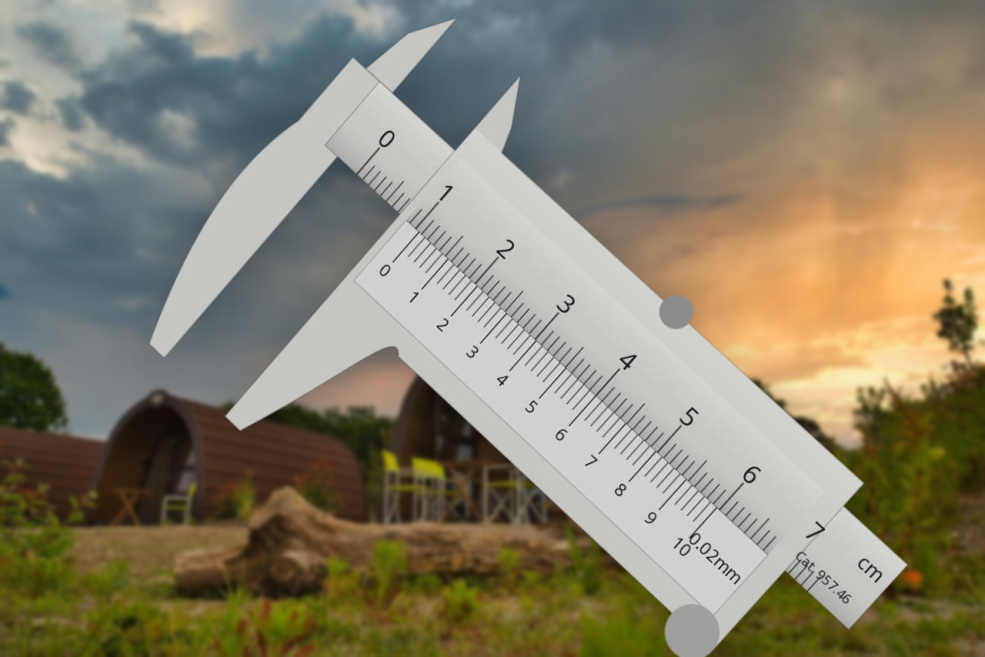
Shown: 10.6 mm
